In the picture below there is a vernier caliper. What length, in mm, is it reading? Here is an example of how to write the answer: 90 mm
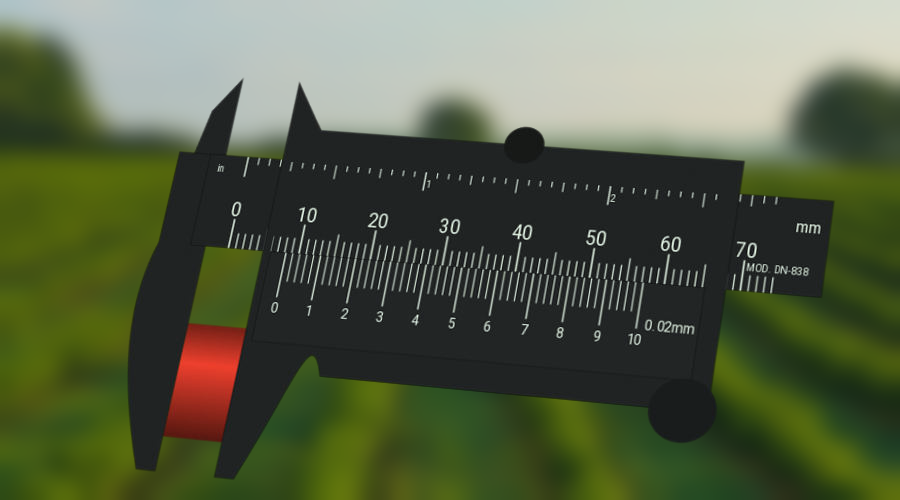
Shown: 8.2 mm
